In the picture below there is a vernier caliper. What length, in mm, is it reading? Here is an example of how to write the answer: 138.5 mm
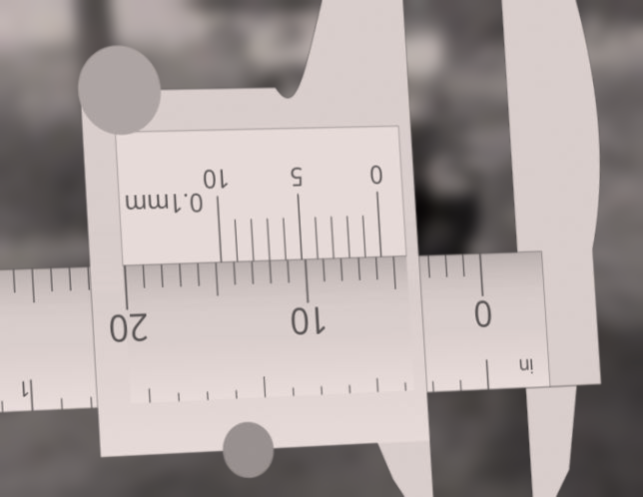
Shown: 5.7 mm
